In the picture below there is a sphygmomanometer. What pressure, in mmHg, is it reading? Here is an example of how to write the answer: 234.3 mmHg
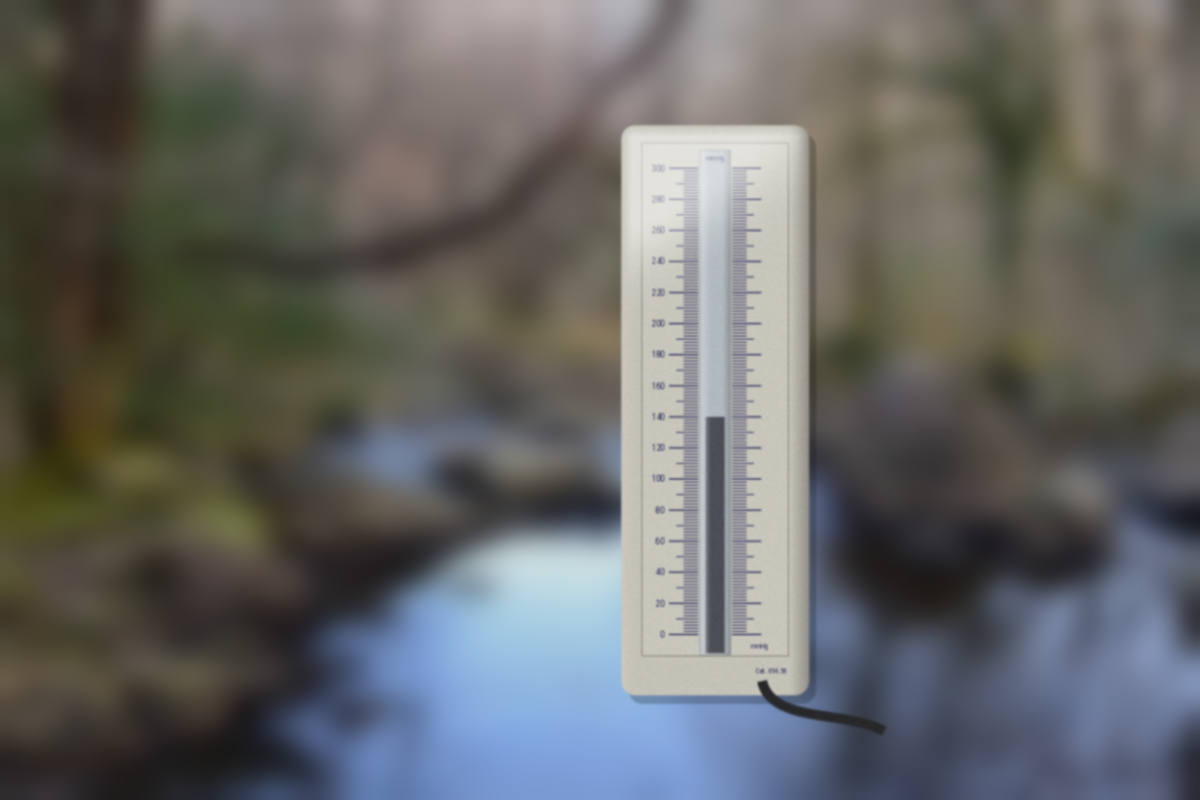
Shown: 140 mmHg
